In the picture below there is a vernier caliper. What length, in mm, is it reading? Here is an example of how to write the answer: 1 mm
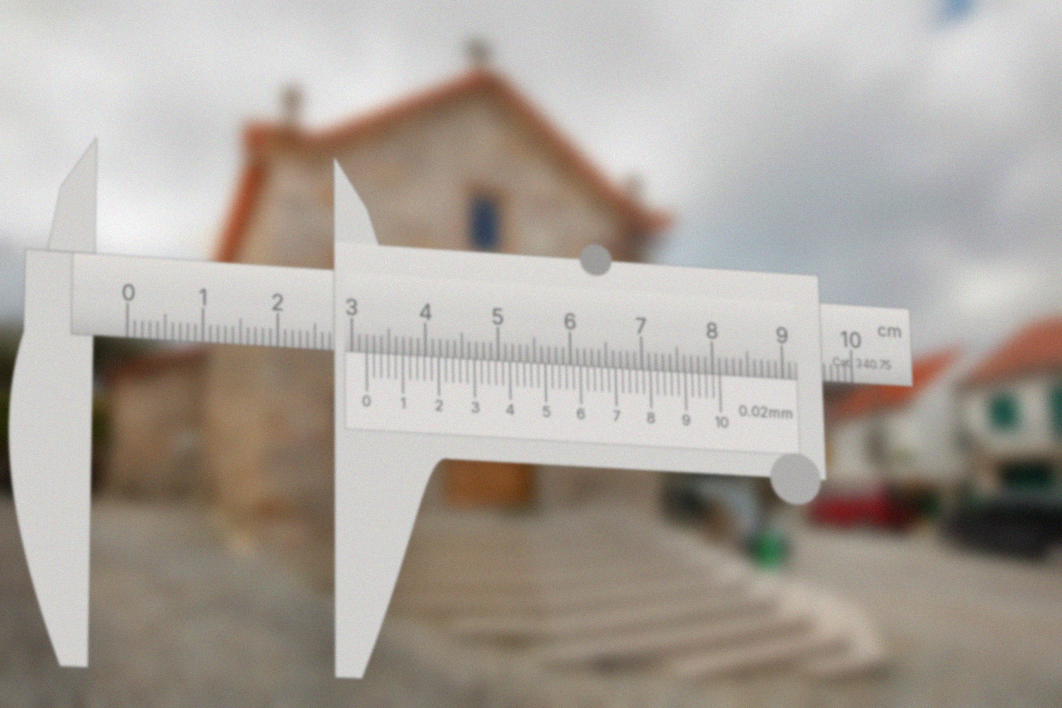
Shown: 32.0 mm
